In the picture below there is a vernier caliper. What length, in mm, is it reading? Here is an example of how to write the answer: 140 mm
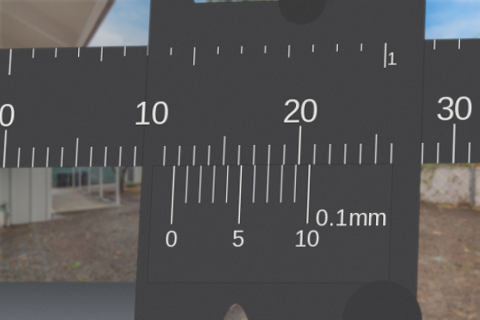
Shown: 11.7 mm
